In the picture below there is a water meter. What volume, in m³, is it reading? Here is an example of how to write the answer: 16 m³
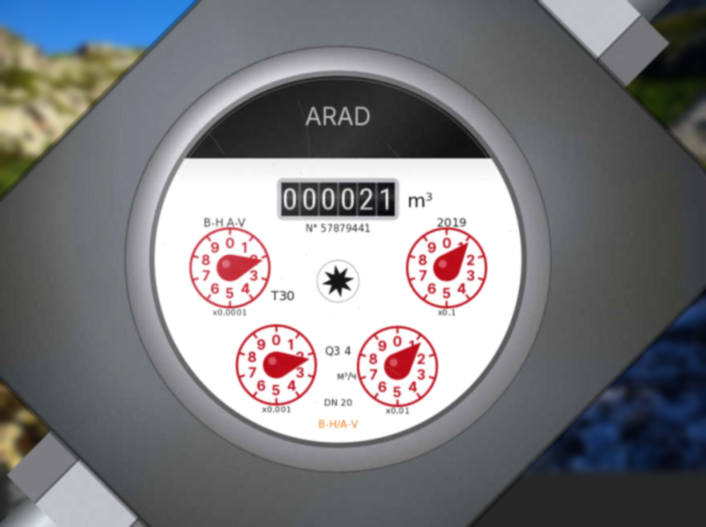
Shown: 21.1122 m³
